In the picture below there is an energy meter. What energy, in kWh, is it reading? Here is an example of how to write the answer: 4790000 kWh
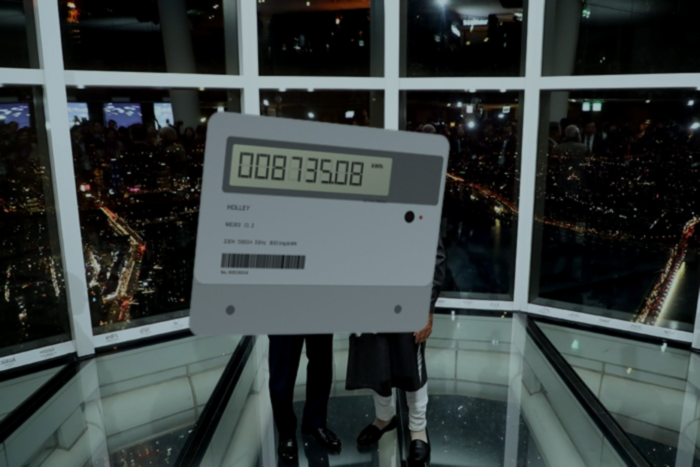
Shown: 8735.08 kWh
